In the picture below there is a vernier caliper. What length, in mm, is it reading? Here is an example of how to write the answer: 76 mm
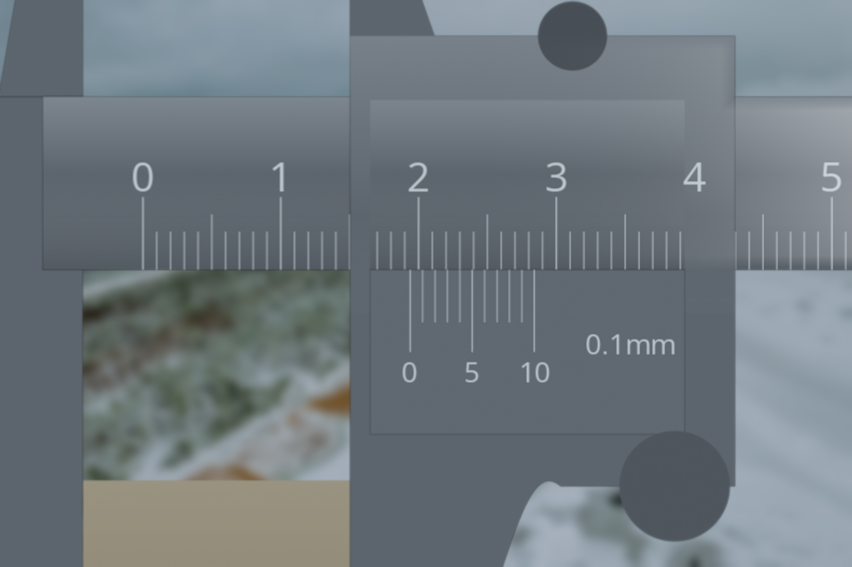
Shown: 19.4 mm
